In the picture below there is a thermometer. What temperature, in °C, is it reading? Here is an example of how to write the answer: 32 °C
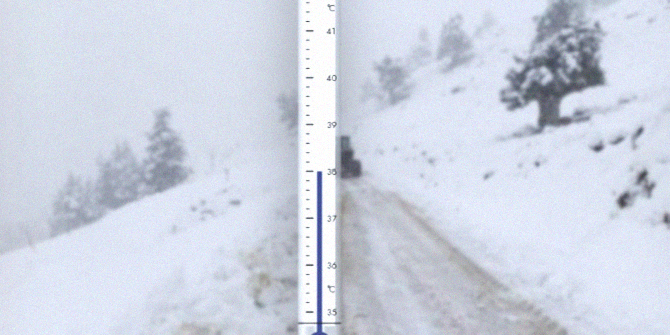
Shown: 38 °C
